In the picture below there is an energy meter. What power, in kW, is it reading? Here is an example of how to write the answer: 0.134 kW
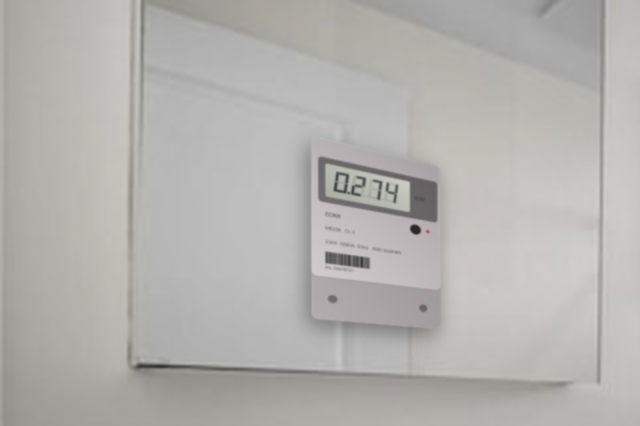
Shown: 0.274 kW
